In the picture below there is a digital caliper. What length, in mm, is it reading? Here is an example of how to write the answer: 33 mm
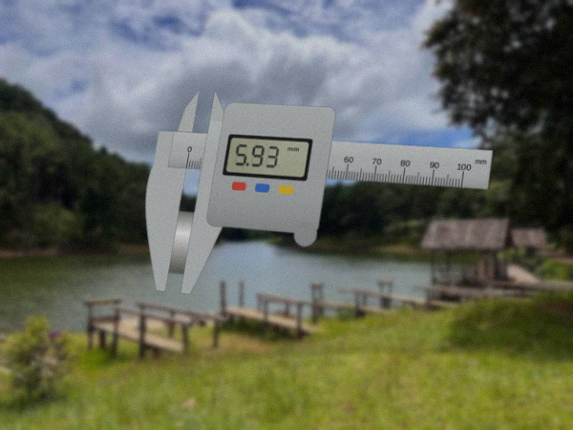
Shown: 5.93 mm
